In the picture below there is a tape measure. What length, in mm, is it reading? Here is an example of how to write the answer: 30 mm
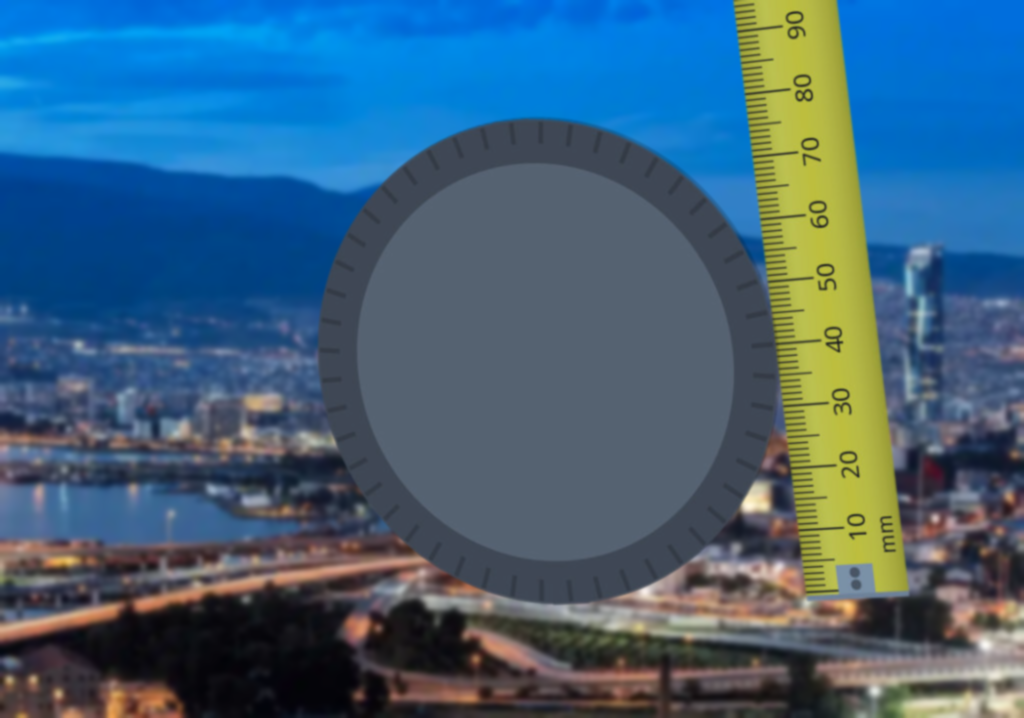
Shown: 80 mm
